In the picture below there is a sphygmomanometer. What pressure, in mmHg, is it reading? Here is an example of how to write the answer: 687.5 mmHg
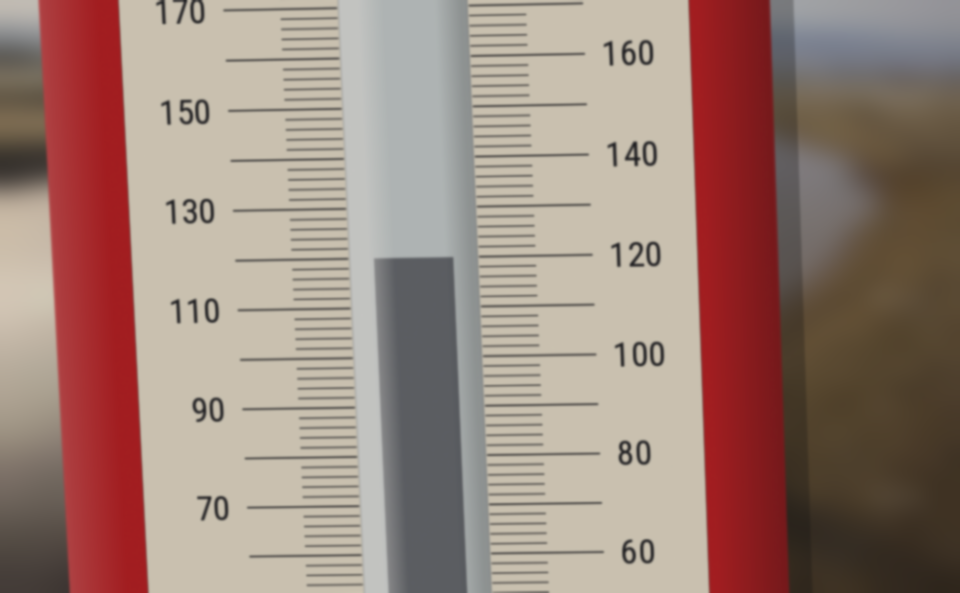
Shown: 120 mmHg
